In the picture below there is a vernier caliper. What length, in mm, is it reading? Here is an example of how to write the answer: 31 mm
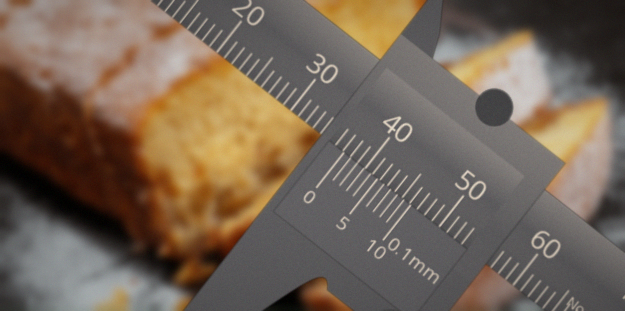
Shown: 37.2 mm
